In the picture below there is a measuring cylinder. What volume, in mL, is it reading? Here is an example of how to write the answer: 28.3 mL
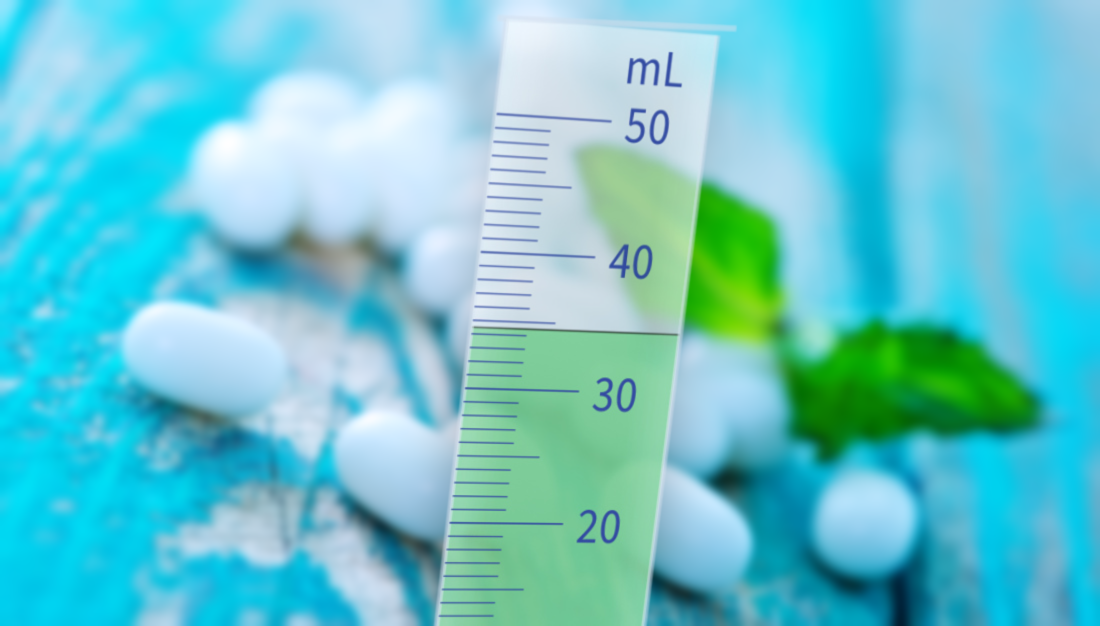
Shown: 34.5 mL
